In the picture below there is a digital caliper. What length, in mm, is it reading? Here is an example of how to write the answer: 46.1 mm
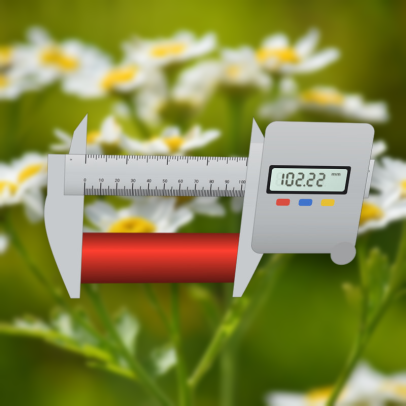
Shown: 102.22 mm
